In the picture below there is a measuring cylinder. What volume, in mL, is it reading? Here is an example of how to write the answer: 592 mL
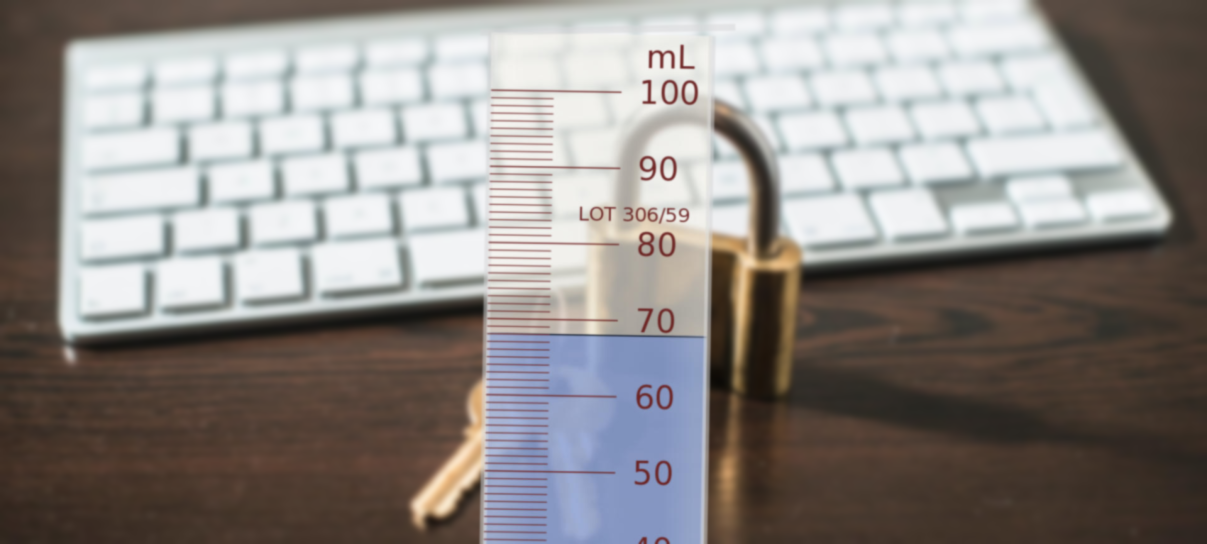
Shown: 68 mL
